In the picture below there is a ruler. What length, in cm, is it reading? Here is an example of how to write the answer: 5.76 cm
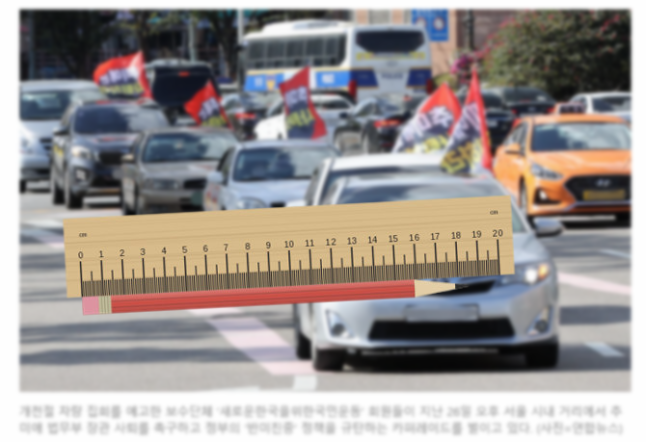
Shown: 18.5 cm
